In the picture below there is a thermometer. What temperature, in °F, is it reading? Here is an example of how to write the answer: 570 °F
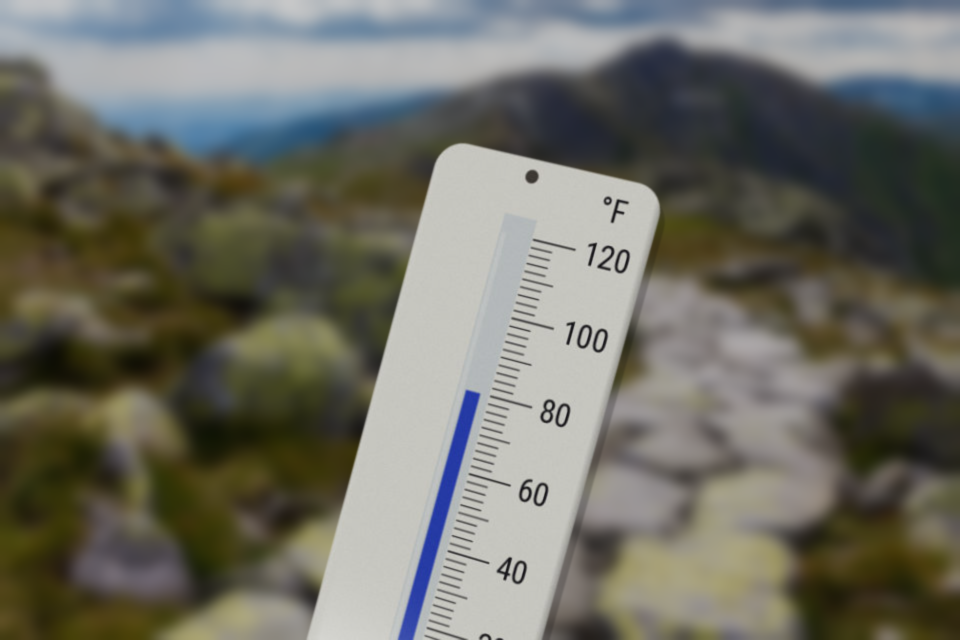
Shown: 80 °F
